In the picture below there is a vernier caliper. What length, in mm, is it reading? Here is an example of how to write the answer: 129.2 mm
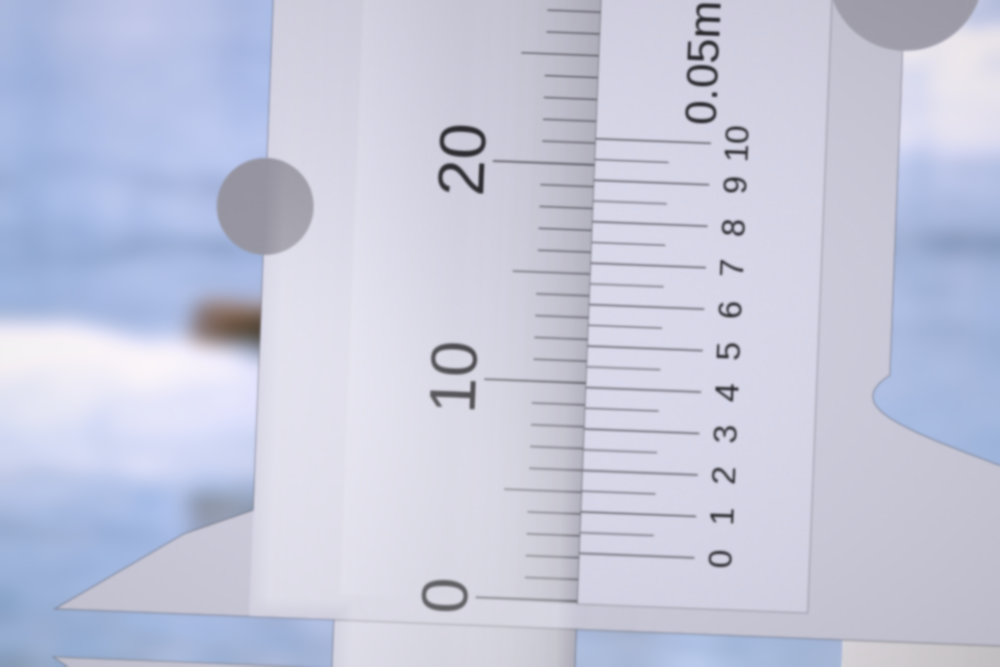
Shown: 2.2 mm
